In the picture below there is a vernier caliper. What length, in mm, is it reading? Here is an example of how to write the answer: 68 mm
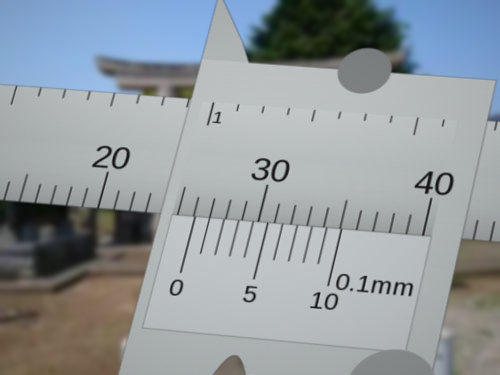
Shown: 26.1 mm
